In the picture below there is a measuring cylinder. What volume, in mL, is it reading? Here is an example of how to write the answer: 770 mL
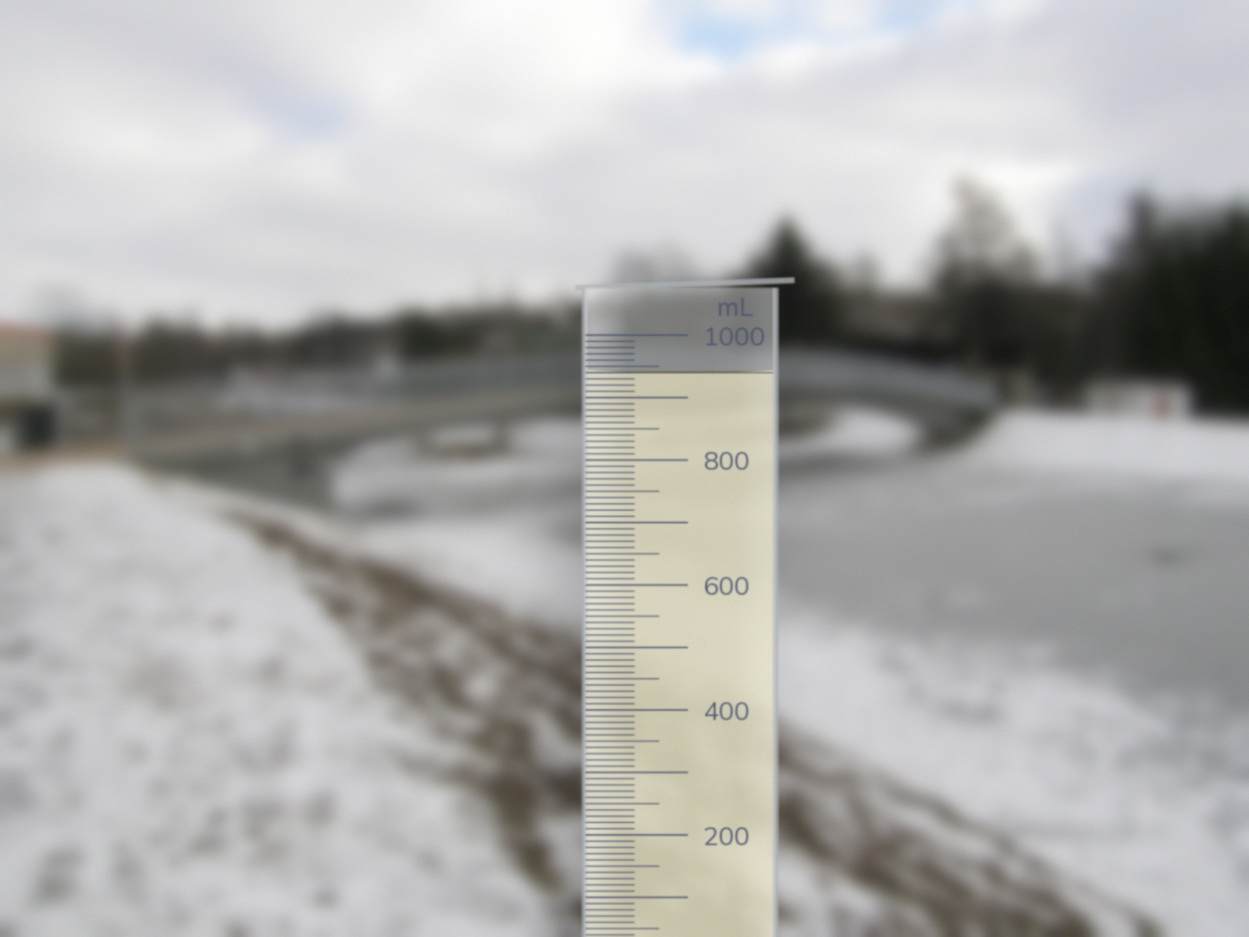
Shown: 940 mL
